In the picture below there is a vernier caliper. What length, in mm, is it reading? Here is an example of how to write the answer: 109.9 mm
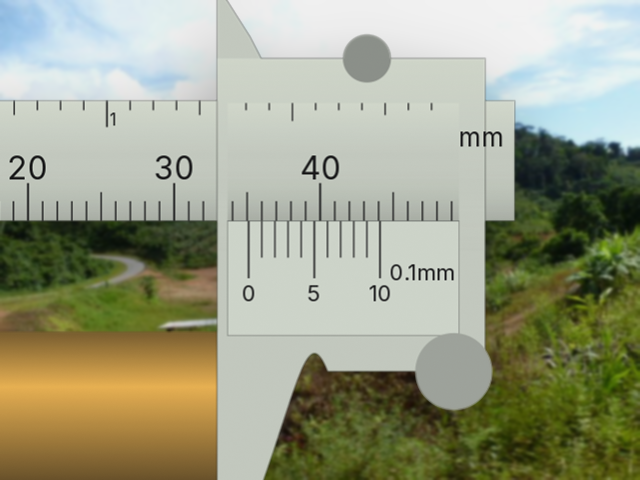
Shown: 35.1 mm
